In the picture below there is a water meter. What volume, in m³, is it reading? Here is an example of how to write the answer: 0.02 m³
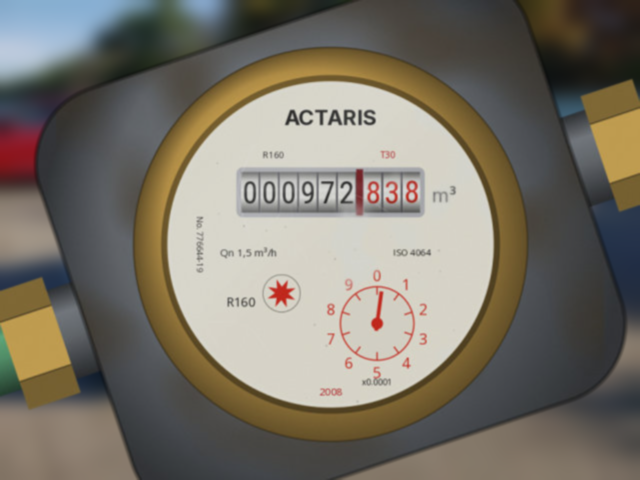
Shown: 972.8380 m³
